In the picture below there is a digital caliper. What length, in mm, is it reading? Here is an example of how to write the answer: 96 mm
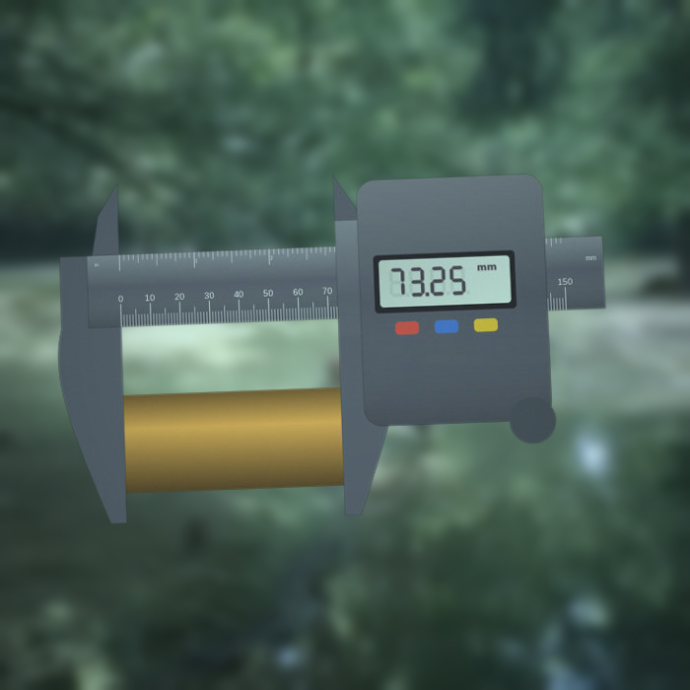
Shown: 73.25 mm
